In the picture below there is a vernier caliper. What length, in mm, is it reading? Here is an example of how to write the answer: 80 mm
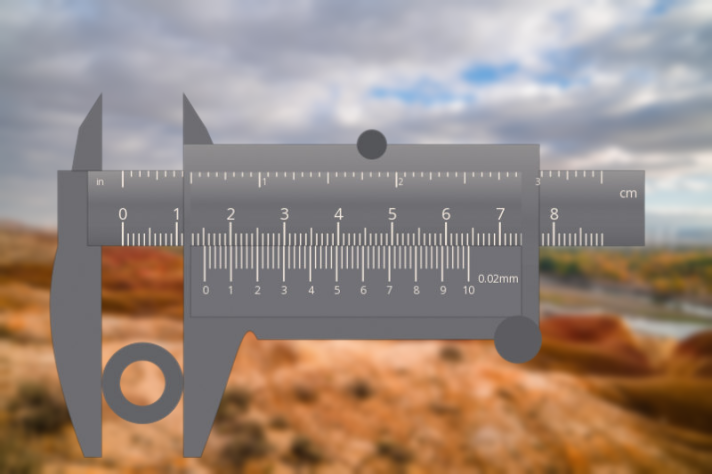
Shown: 15.2 mm
